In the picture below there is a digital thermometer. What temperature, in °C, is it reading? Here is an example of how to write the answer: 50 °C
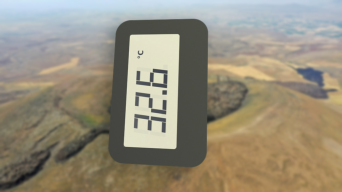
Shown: 32.6 °C
